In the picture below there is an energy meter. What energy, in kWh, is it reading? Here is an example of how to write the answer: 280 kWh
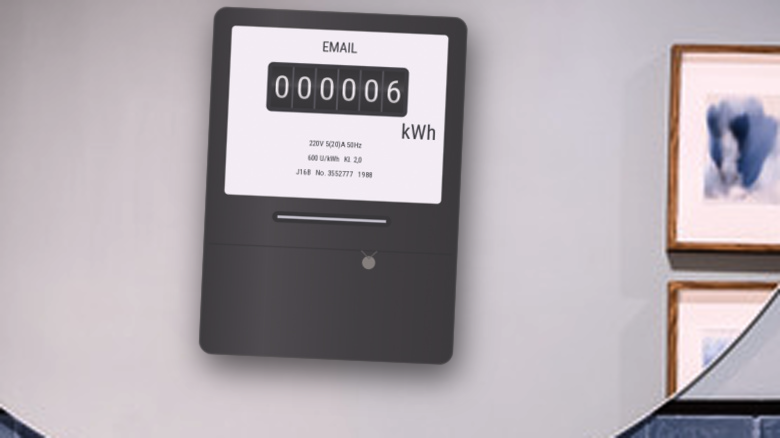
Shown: 6 kWh
